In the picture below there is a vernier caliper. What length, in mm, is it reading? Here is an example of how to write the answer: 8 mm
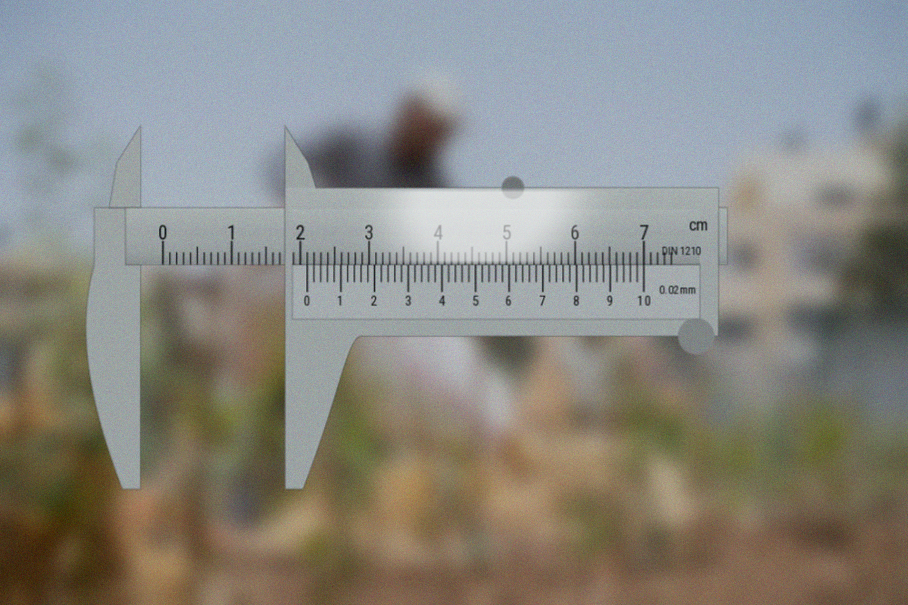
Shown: 21.0 mm
